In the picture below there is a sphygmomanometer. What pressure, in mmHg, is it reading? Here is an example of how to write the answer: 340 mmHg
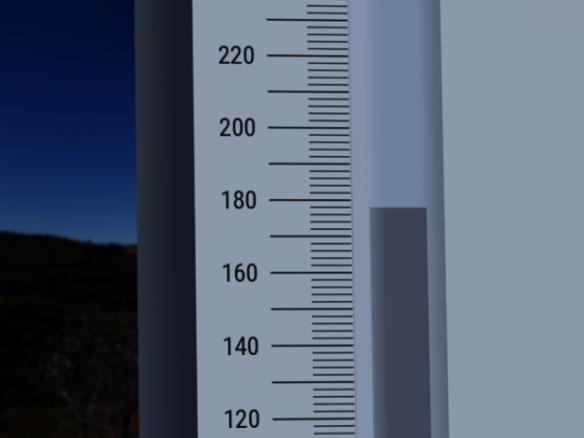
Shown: 178 mmHg
